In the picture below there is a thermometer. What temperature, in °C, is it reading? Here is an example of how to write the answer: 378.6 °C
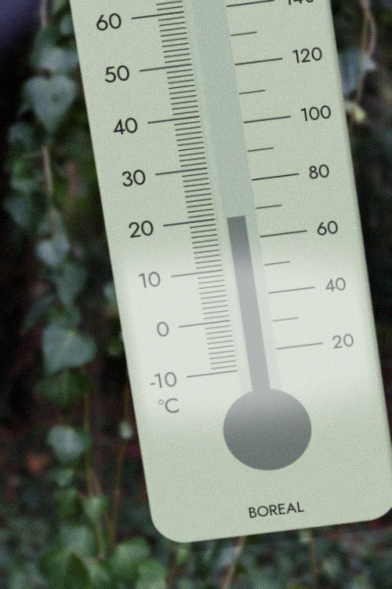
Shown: 20 °C
